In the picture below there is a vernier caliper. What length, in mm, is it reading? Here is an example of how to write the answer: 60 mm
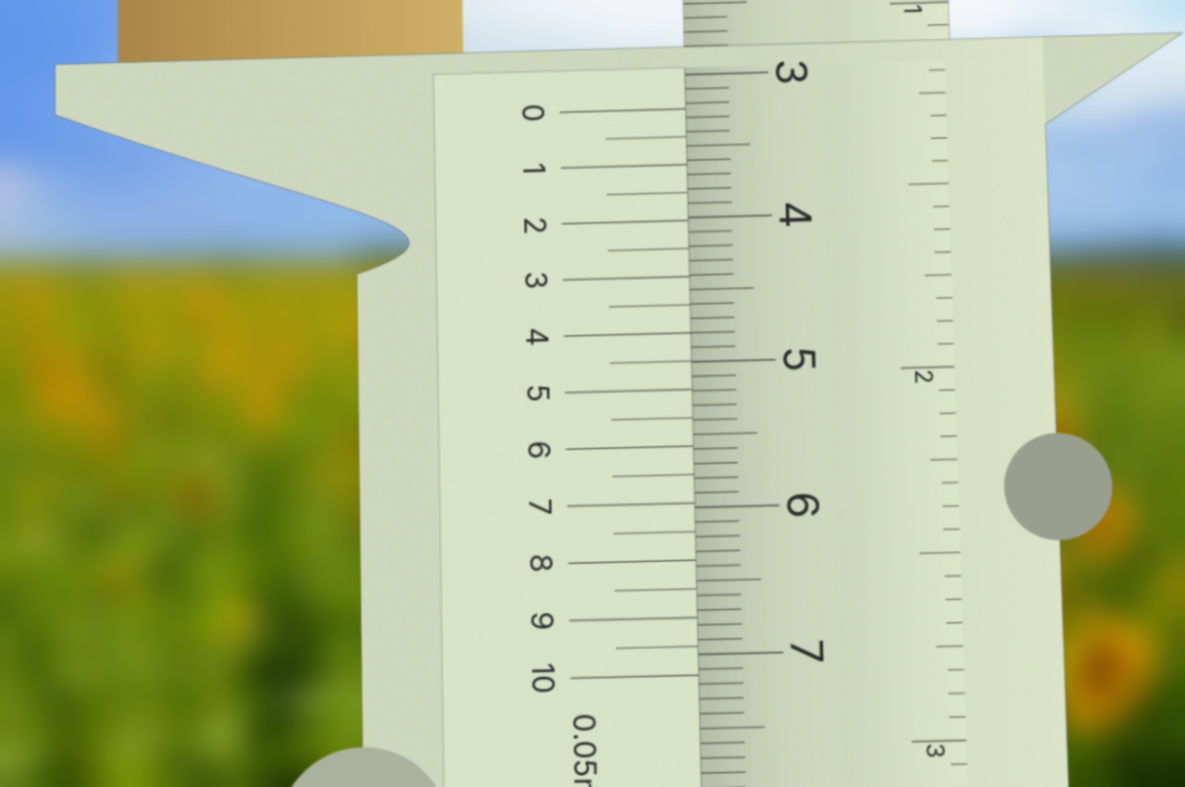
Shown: 32.4 mm
